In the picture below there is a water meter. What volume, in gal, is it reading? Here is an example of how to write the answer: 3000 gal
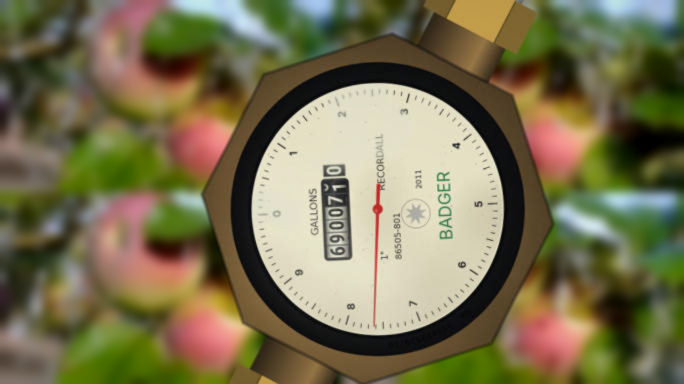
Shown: 6900707.6 gal
